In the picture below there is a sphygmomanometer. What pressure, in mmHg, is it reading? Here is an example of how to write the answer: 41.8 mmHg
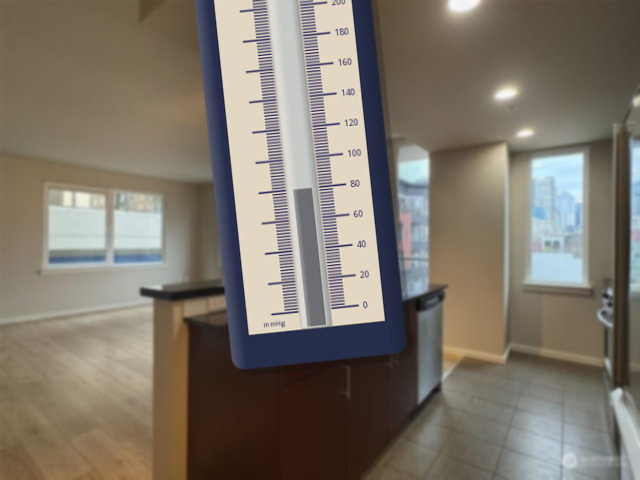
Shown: 80 mmHg
